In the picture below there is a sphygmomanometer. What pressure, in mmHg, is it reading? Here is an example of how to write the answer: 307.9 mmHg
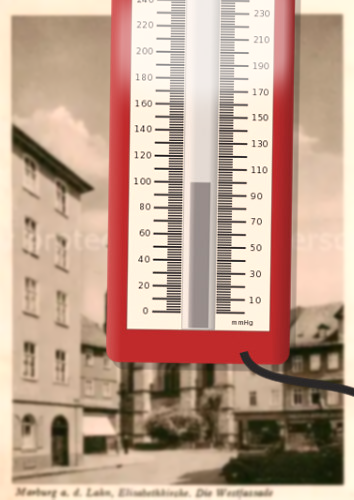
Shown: 100 mmHg
